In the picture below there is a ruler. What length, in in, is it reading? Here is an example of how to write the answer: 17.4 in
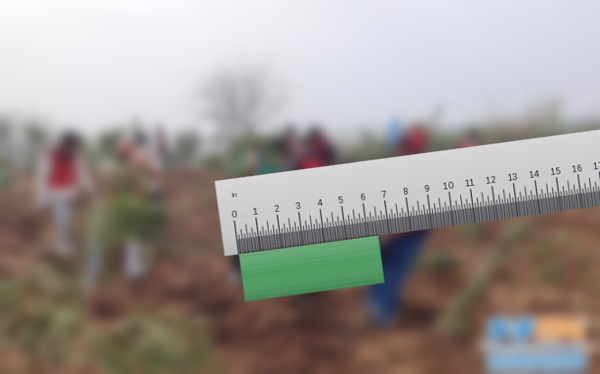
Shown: 6.5 in
